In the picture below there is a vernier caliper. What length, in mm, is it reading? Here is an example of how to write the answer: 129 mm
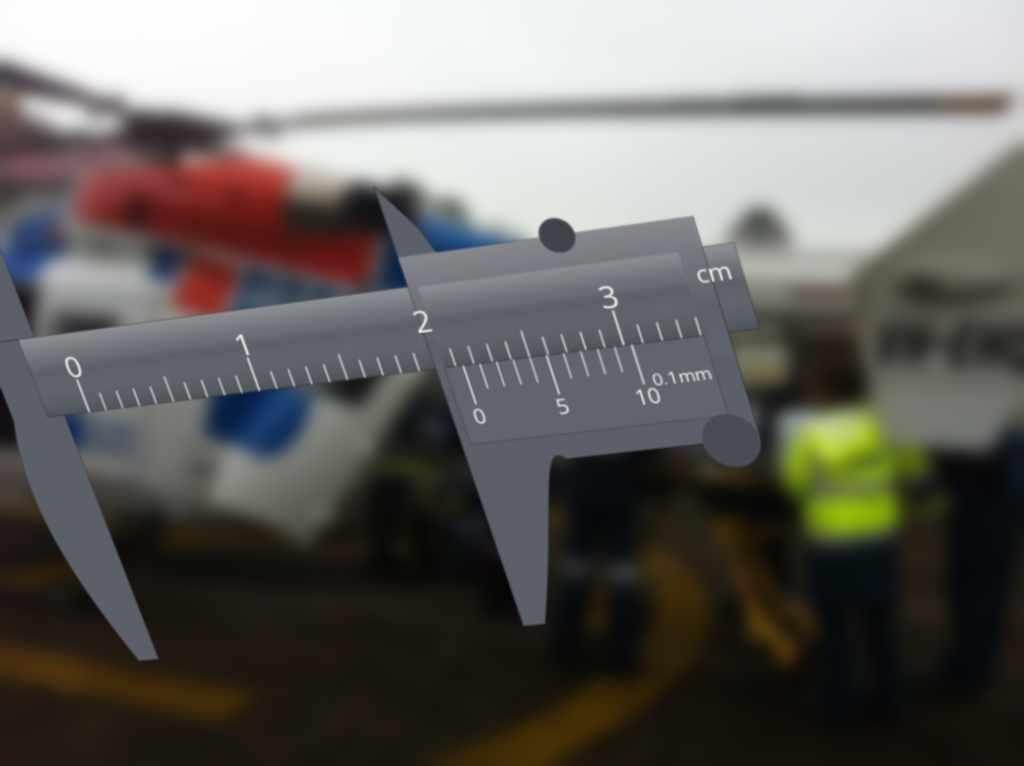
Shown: 21.4 mm
